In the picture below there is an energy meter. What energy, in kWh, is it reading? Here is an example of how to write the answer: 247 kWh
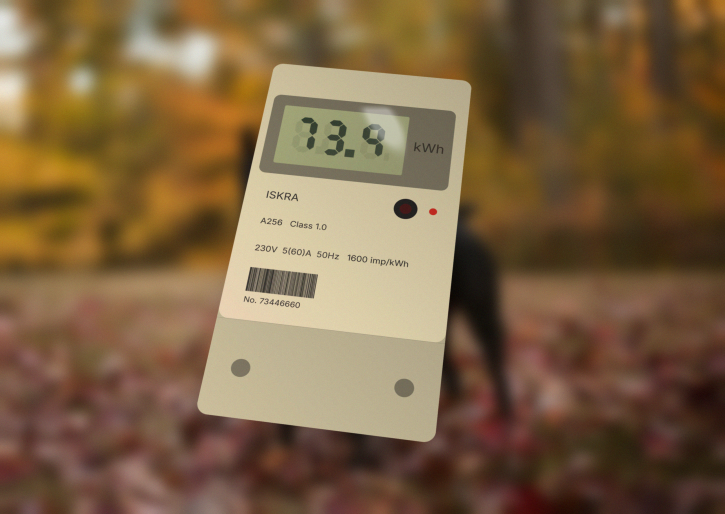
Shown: 73.9 kWh
